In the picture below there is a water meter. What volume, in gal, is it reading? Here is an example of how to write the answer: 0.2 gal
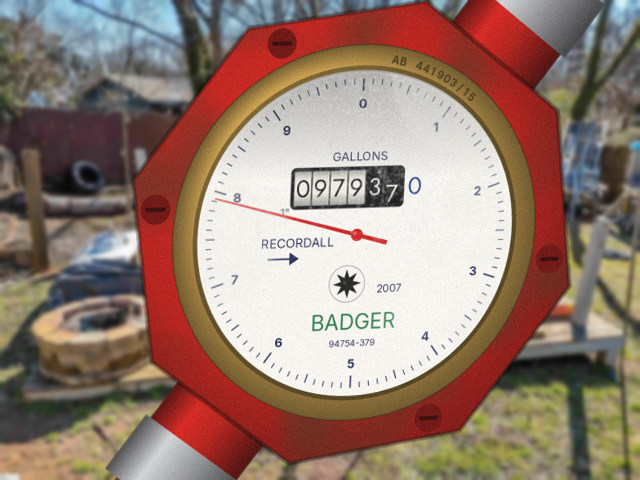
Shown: 979367.9 gal
